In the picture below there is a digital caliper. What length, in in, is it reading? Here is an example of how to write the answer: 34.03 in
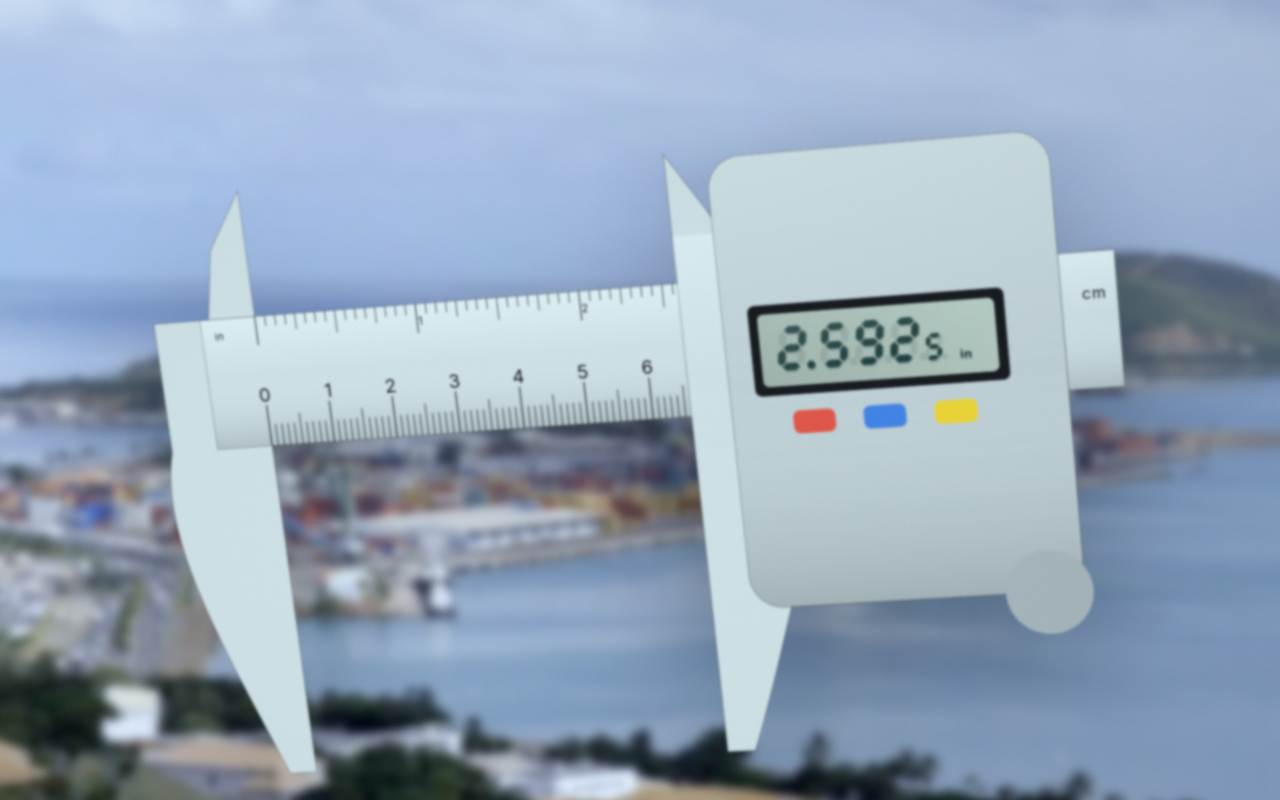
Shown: 2.5925 in
